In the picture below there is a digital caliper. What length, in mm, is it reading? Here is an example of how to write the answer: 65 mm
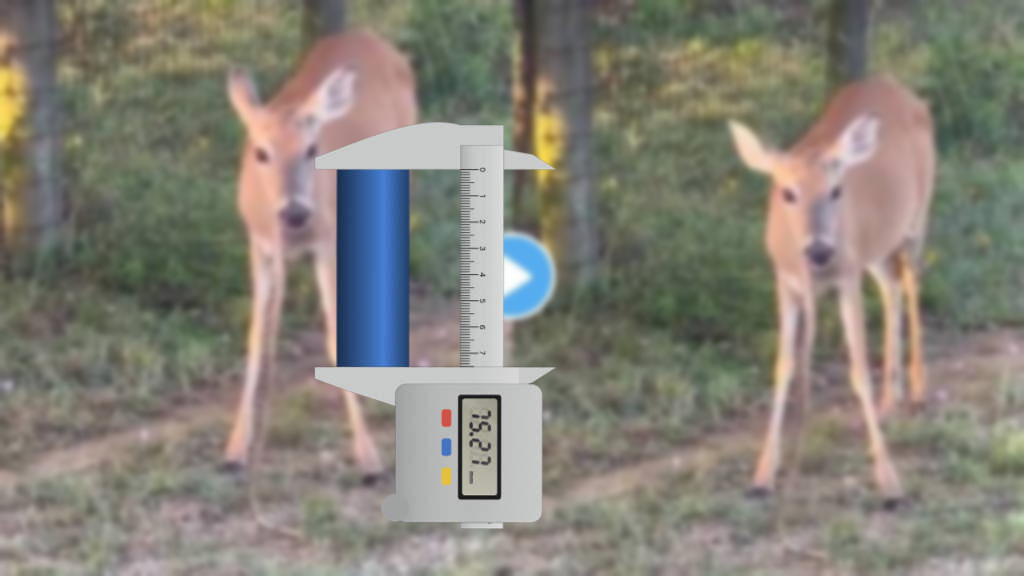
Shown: 75.27 mm
